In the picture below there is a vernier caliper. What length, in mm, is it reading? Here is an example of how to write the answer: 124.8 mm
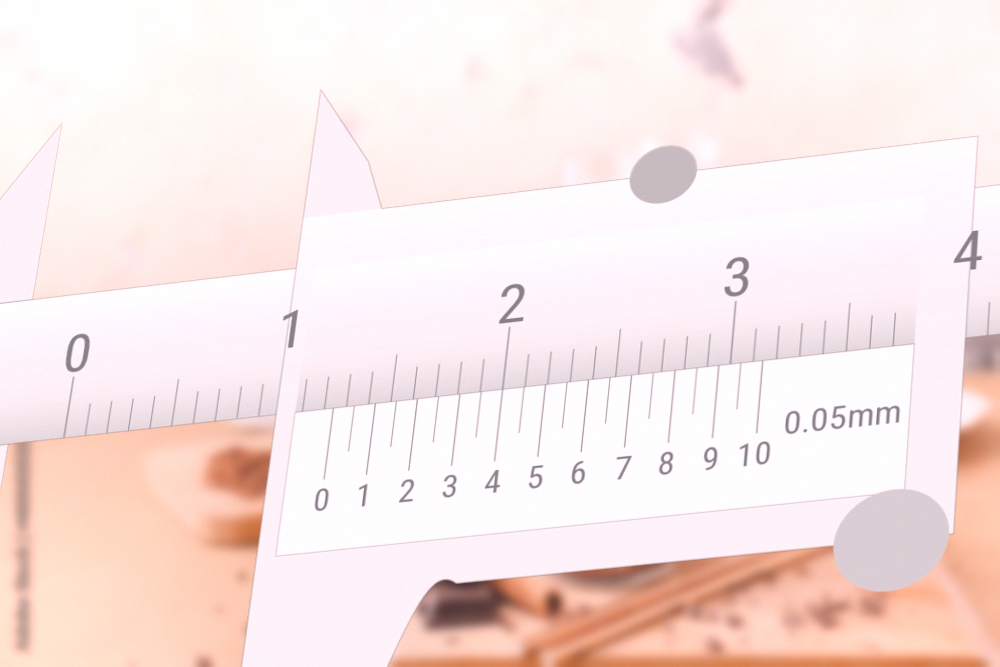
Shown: 12.4 mm
